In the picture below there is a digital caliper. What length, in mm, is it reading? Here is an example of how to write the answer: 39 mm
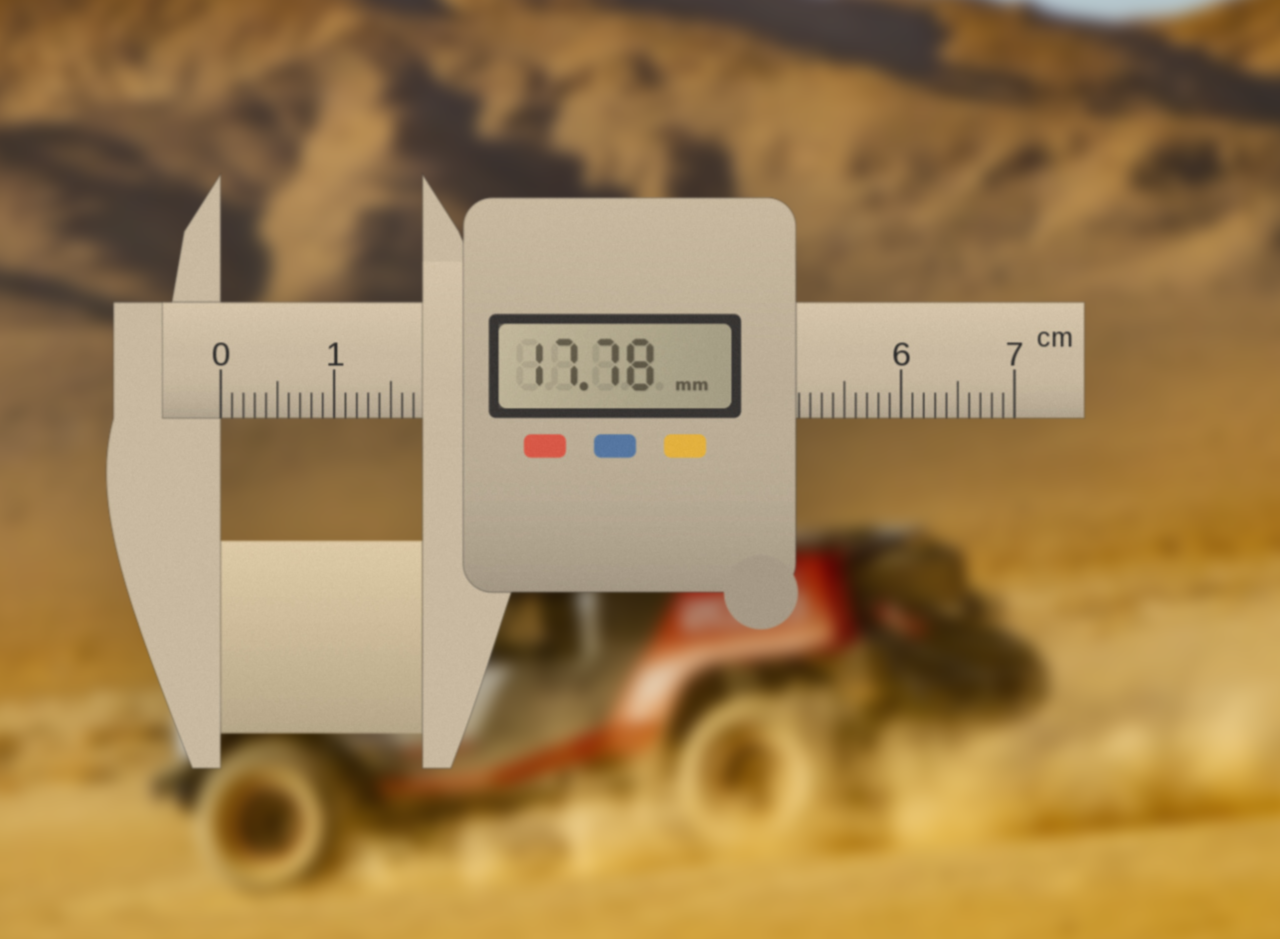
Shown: 17.78 mm
